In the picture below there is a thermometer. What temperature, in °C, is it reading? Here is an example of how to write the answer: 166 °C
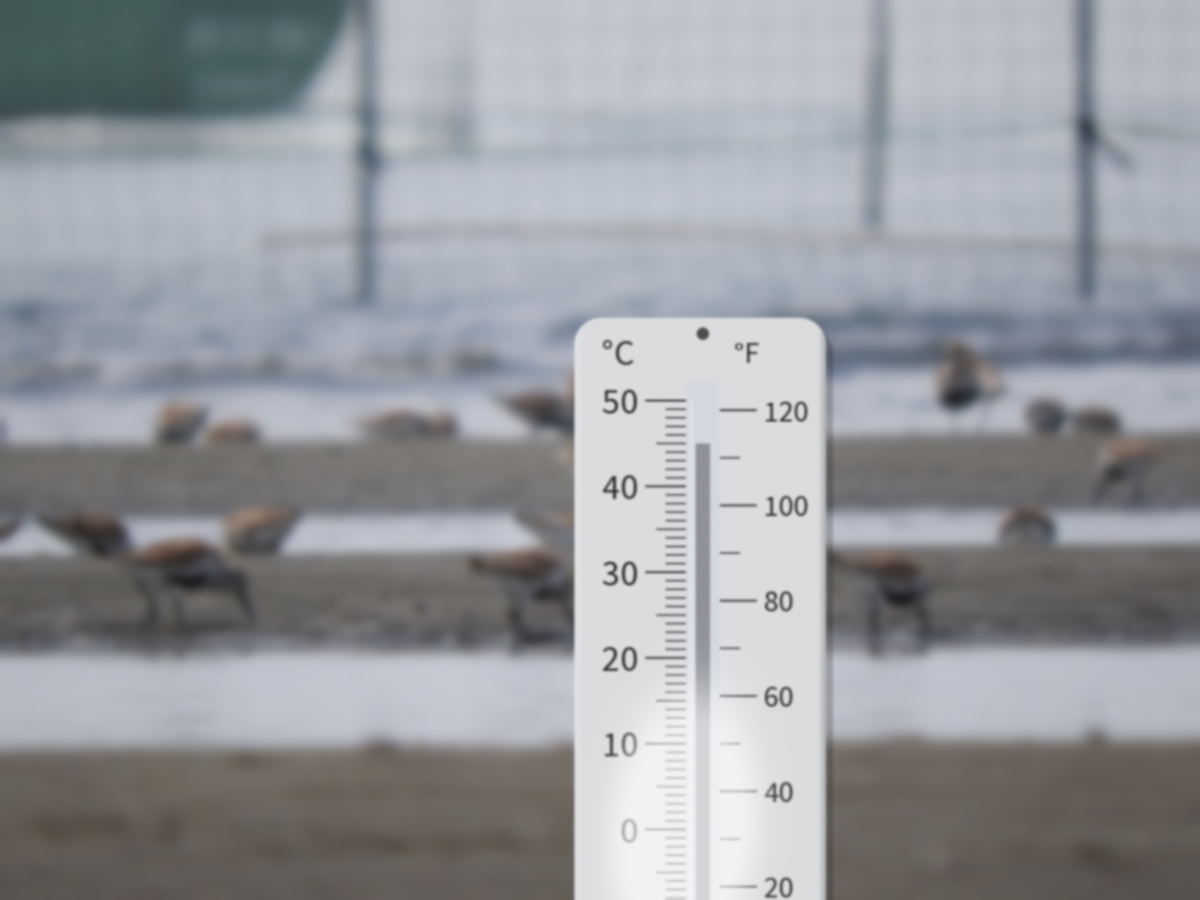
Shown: 45 °C
